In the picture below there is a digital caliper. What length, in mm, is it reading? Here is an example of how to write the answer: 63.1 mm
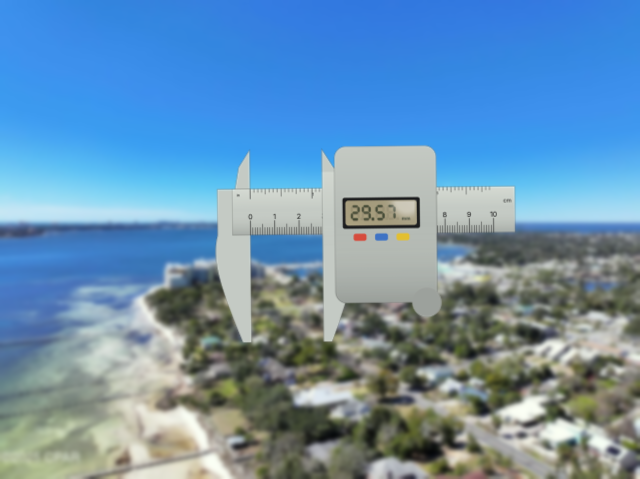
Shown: 29.57 mm
